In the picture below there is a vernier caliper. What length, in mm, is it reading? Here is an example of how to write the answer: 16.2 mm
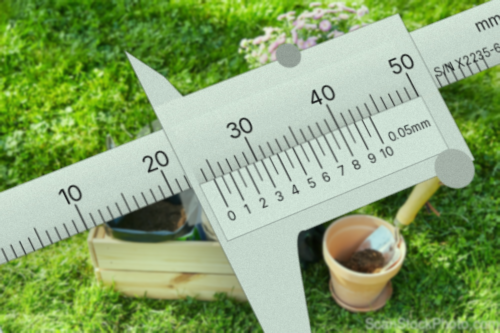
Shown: 24.8 mm
